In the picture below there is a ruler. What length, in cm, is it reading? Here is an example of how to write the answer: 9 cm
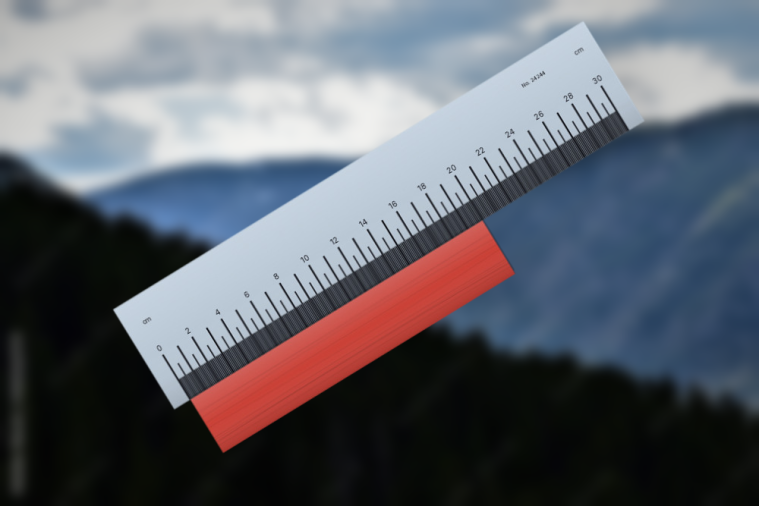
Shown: 20 cm
